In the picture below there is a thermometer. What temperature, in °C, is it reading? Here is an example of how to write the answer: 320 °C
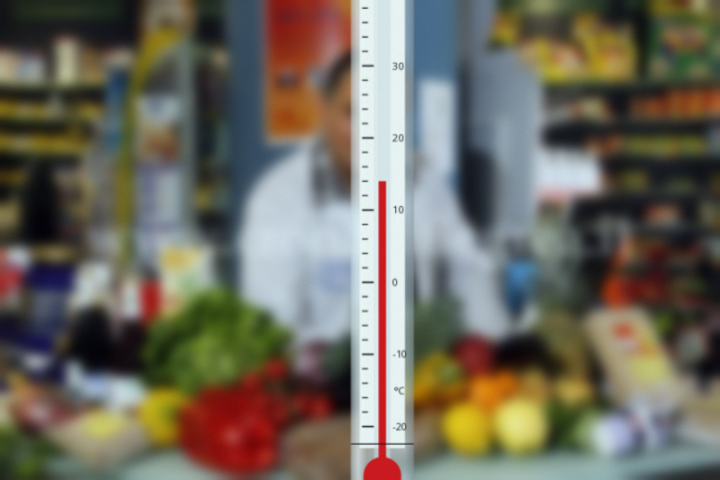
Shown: 14 °C
